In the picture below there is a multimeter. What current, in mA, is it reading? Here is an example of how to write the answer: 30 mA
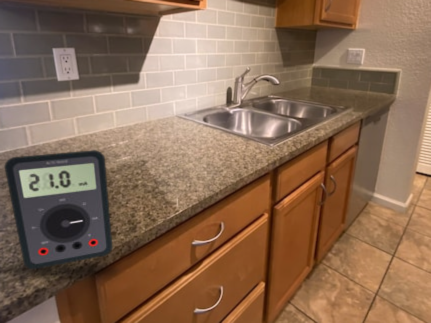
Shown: 21.0 mA
